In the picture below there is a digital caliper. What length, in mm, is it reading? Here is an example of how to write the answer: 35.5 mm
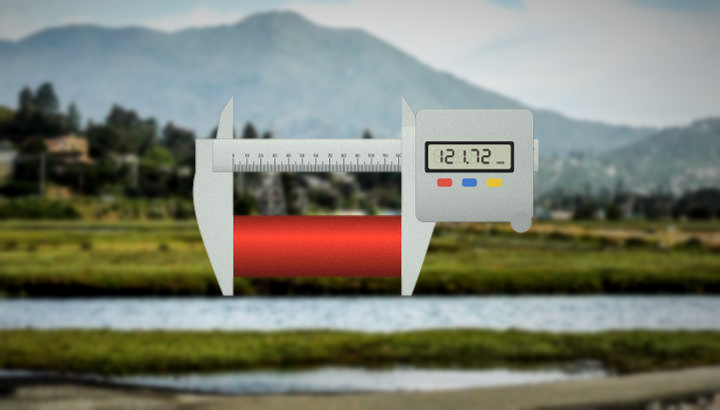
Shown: 121.72 mm
